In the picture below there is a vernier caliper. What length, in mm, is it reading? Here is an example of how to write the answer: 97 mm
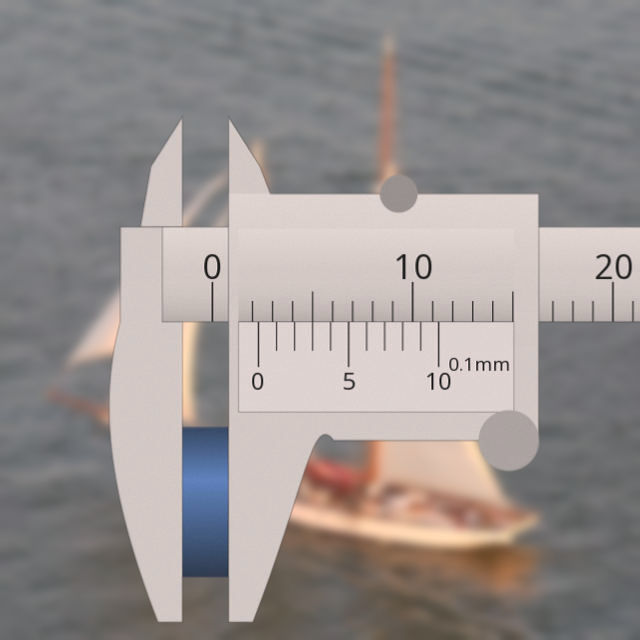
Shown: 2.3 mm
